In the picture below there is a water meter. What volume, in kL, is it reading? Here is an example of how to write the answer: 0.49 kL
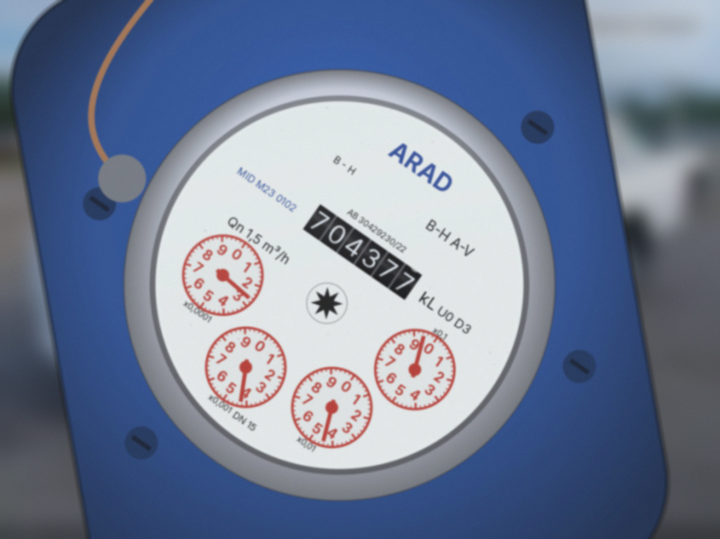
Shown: 704376.9442 kL
